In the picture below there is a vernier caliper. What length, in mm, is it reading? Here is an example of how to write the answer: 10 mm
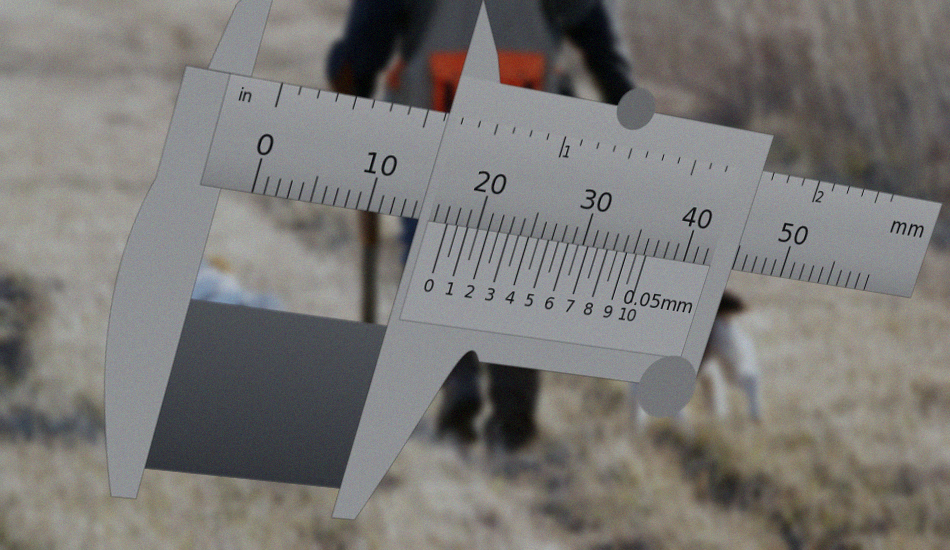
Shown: 17.2 mm
